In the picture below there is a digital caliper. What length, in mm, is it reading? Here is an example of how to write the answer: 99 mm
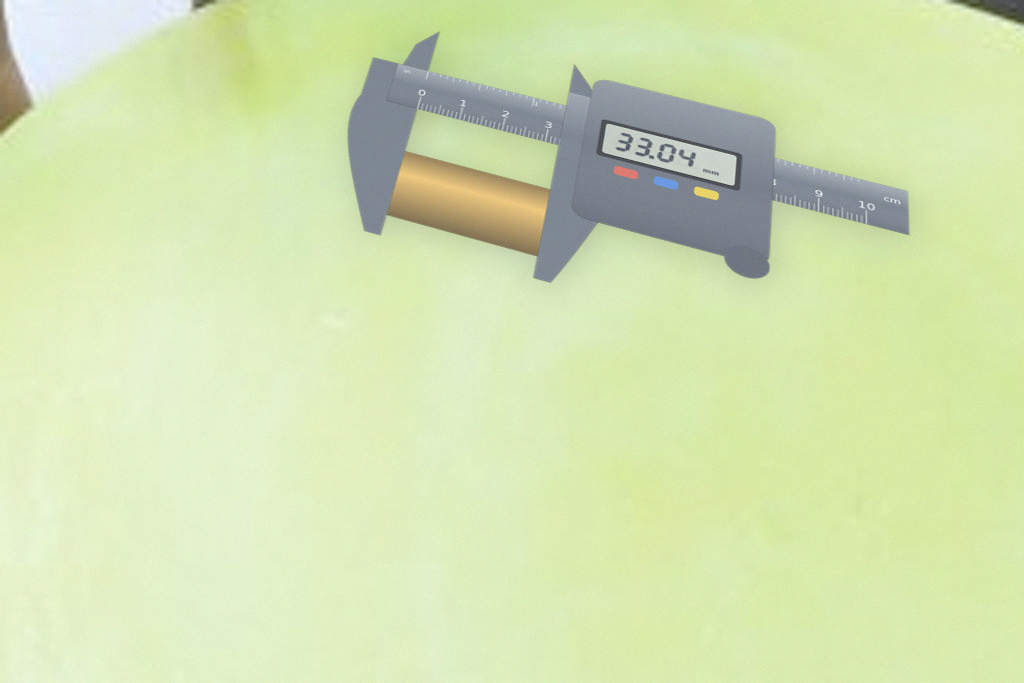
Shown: 33.04 mm
